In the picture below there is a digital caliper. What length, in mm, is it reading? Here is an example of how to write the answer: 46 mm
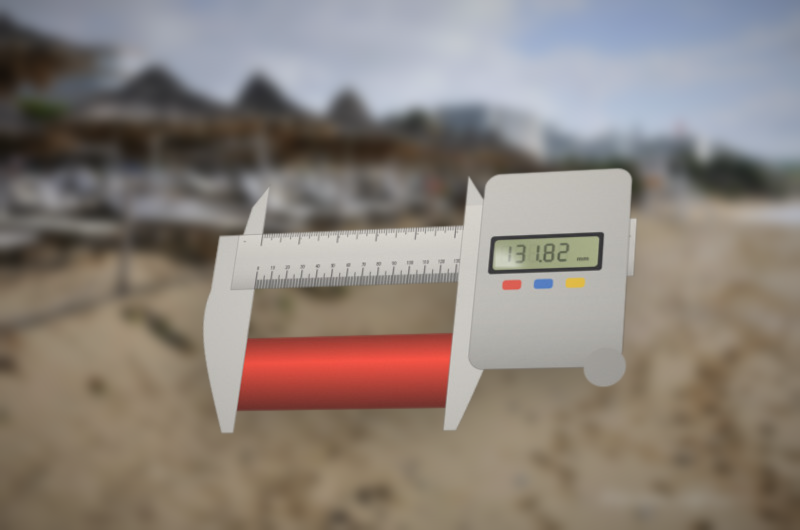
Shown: 131.82 mm
